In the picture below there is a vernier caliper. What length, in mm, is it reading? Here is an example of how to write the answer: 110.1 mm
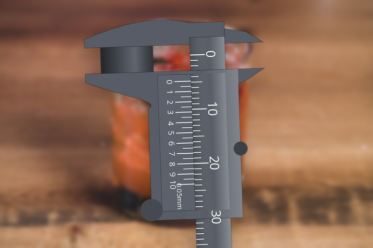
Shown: 4.8 mm
